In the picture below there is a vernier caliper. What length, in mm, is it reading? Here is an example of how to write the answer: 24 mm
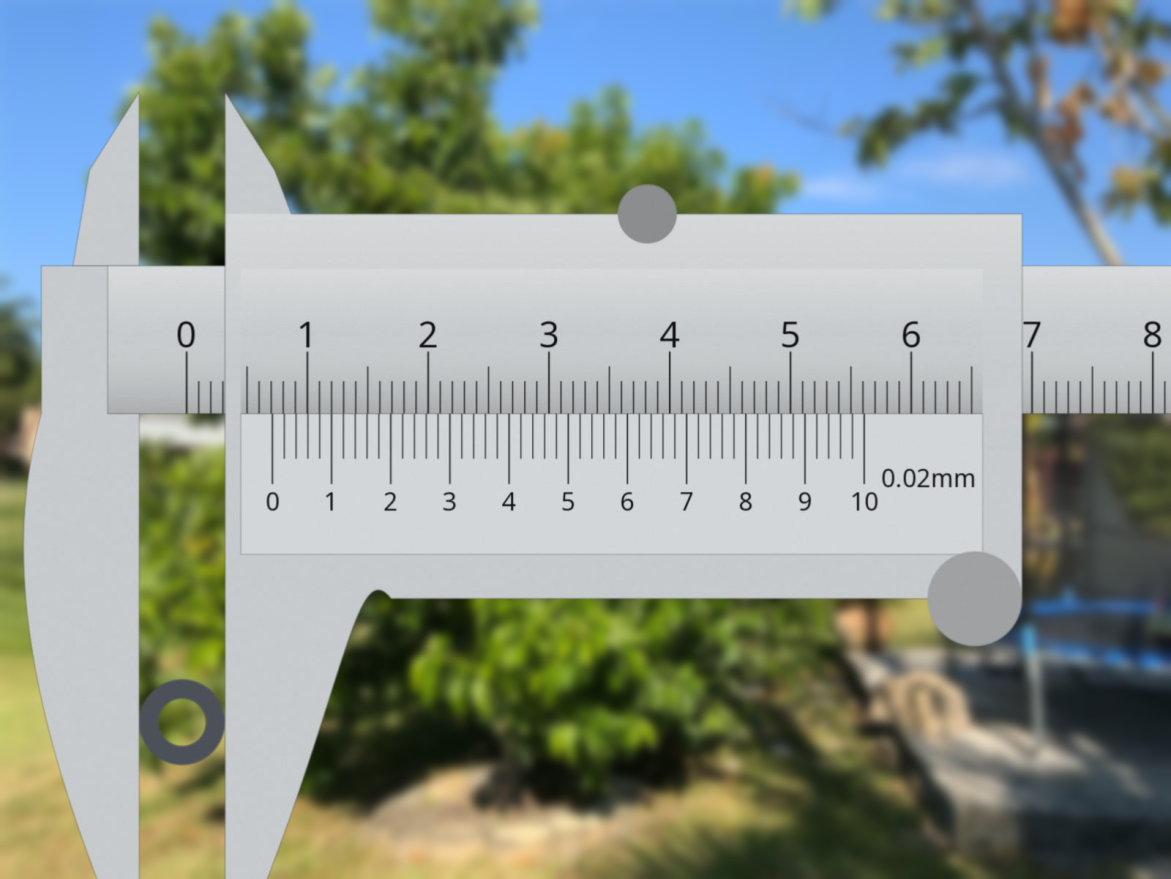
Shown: 7.1 mm
